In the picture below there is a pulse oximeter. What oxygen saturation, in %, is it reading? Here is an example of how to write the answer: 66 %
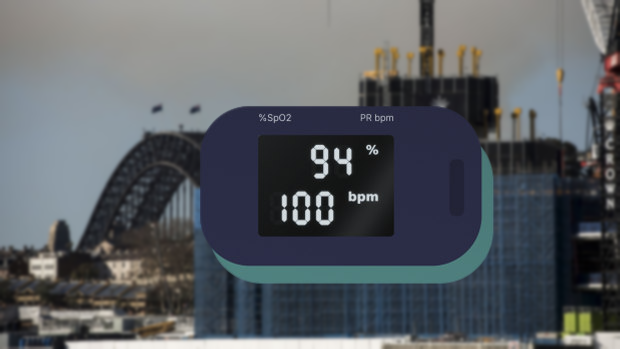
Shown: 94 %
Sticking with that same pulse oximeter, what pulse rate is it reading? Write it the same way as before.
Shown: 100 bpm
